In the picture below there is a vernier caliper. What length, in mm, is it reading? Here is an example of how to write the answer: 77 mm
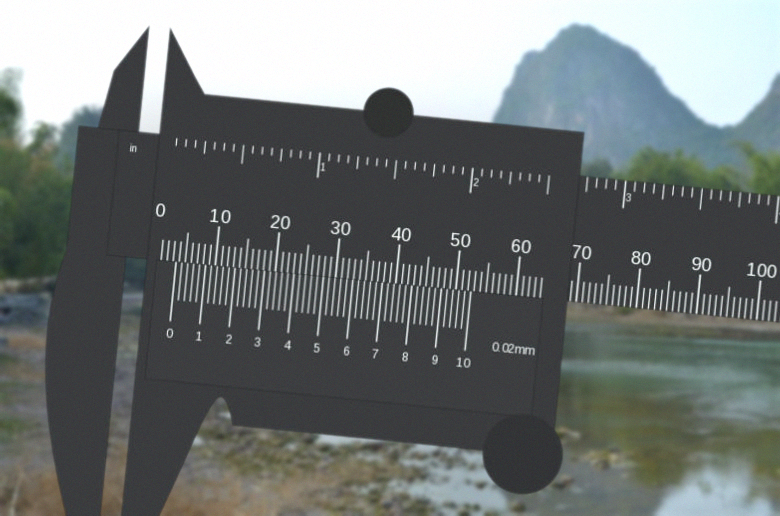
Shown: 3.5 mm
